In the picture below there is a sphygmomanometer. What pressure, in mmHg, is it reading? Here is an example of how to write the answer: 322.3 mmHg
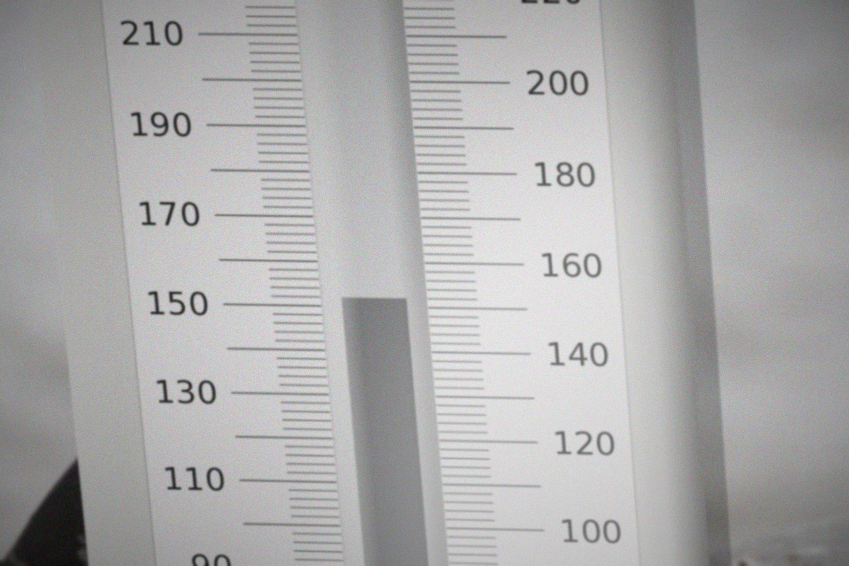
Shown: 152 mmHg
